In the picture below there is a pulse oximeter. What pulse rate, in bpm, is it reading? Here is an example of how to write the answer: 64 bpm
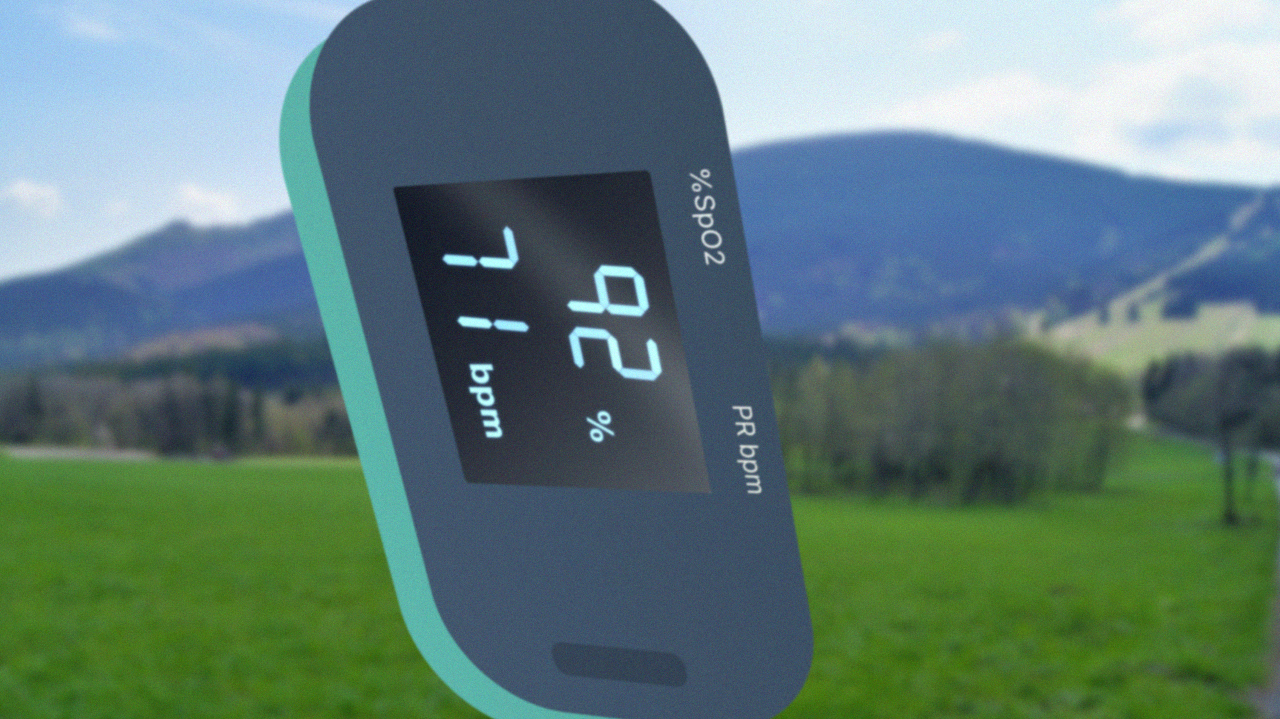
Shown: 71 bpm
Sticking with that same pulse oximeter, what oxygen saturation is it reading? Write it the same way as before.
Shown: 92 %
